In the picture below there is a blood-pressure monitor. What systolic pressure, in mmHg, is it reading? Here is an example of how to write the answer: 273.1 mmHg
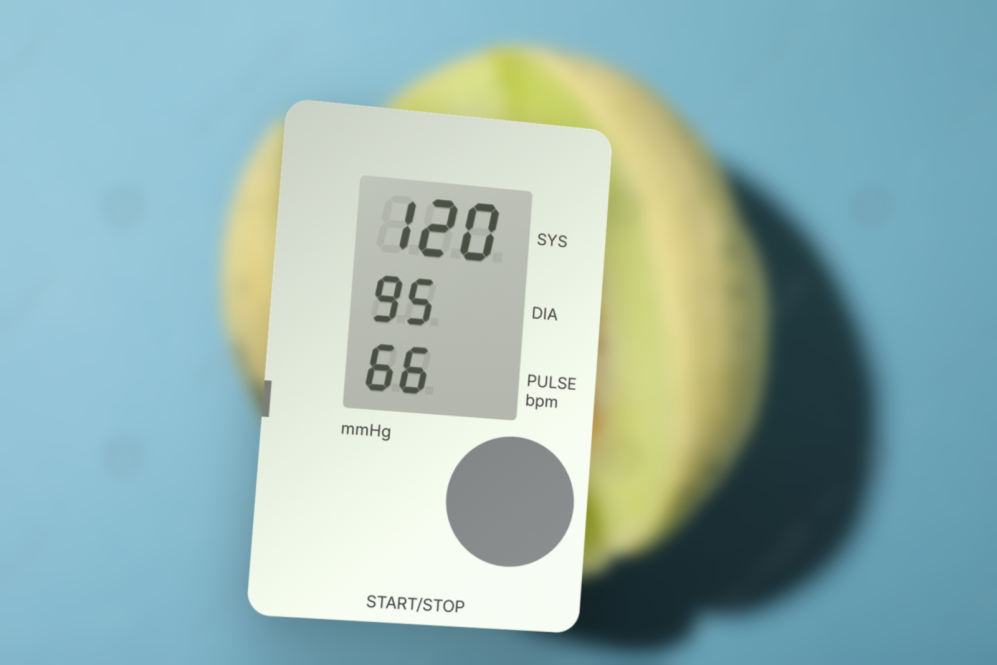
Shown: 120 mmHg
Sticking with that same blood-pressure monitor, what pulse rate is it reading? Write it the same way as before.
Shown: 66 bpm
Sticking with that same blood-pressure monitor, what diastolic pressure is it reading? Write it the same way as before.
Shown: 95 mmHg
